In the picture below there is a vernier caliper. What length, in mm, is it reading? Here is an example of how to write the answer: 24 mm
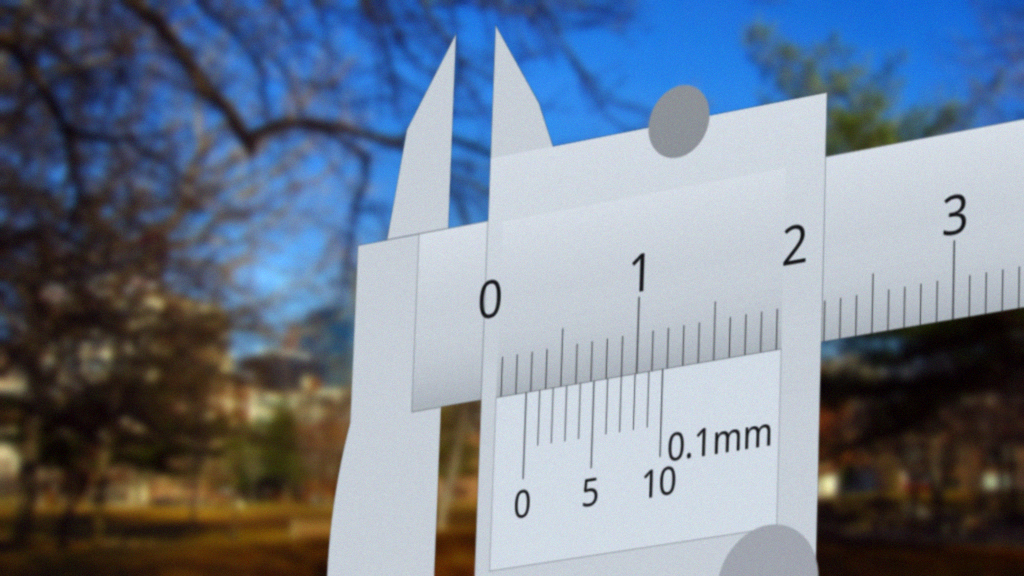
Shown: 2.7 mm
